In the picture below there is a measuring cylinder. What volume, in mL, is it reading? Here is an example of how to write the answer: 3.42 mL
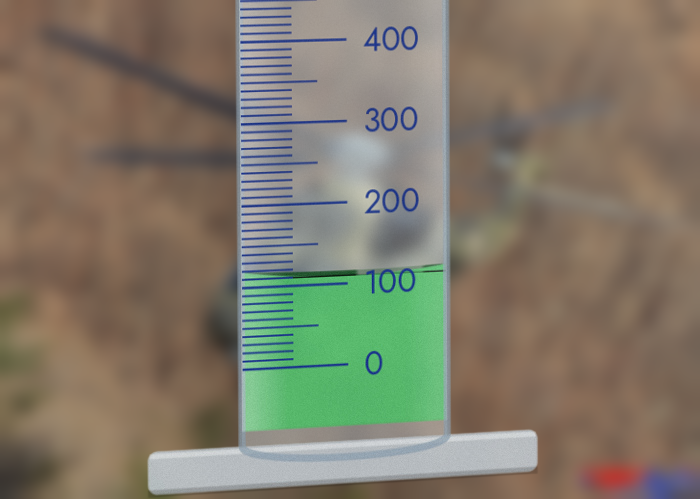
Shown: 110 mL
